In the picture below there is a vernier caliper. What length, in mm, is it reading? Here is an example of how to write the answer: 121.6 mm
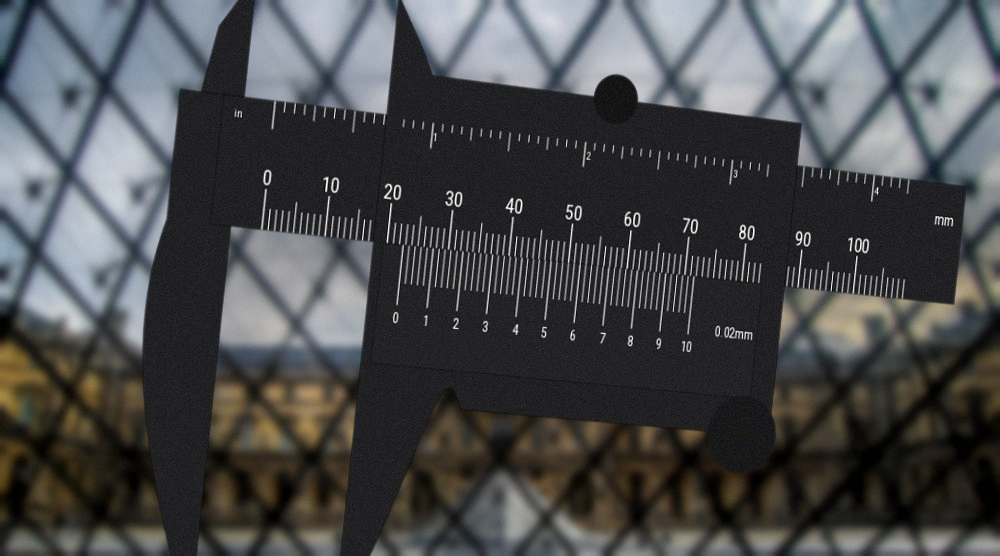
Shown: 22.6 mm
